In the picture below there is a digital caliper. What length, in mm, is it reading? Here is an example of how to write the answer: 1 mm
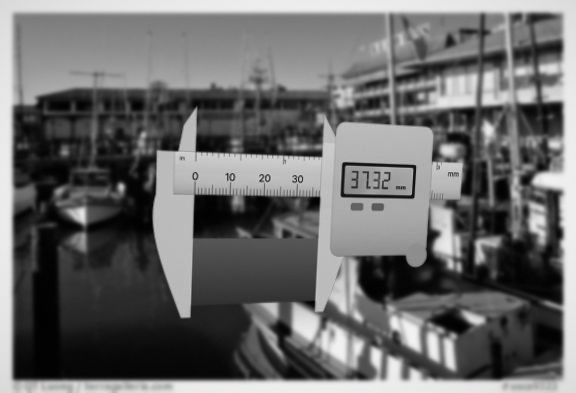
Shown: 37.32 mm
